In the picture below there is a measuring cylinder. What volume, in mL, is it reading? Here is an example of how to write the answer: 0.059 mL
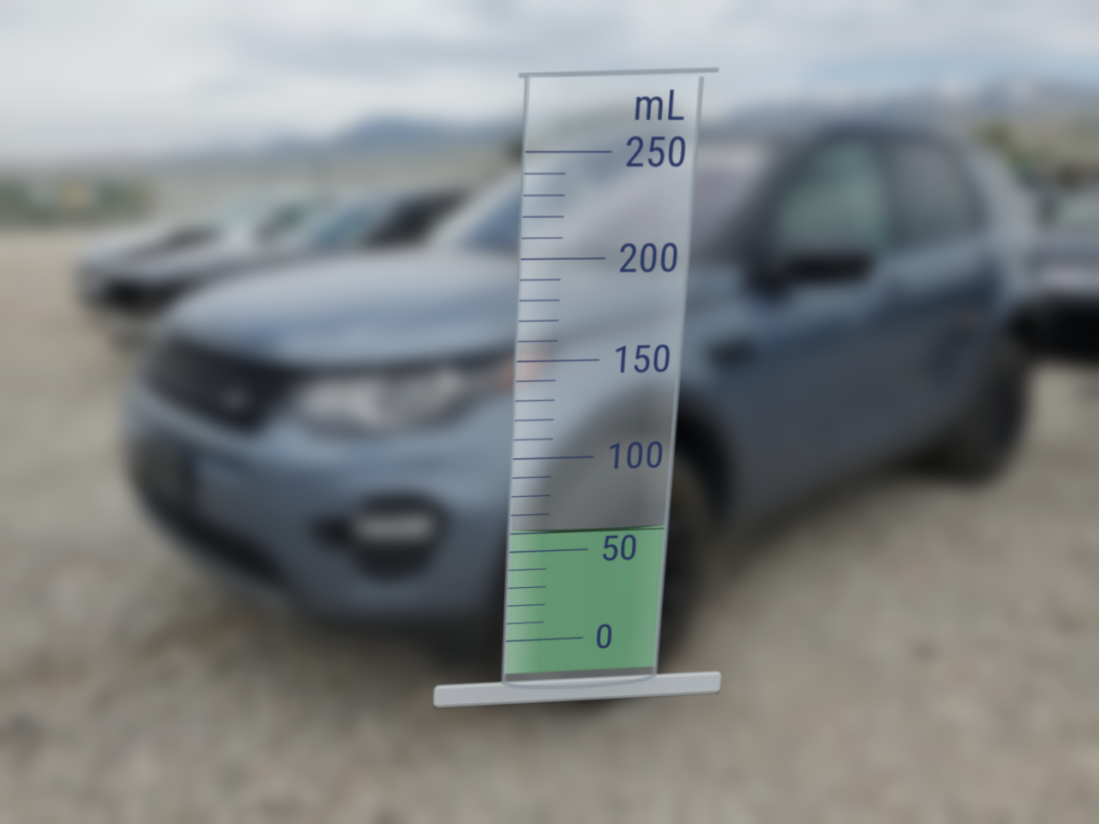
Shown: 60 mL
